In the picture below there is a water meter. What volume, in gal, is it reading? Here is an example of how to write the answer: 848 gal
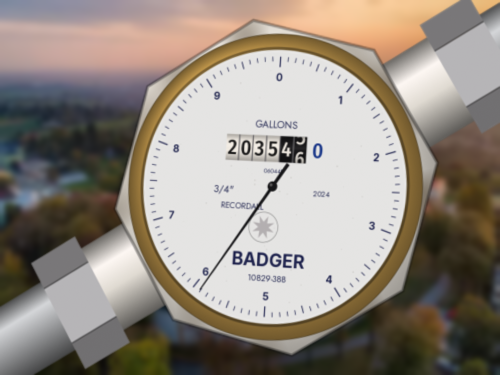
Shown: 2035455.9 gal
